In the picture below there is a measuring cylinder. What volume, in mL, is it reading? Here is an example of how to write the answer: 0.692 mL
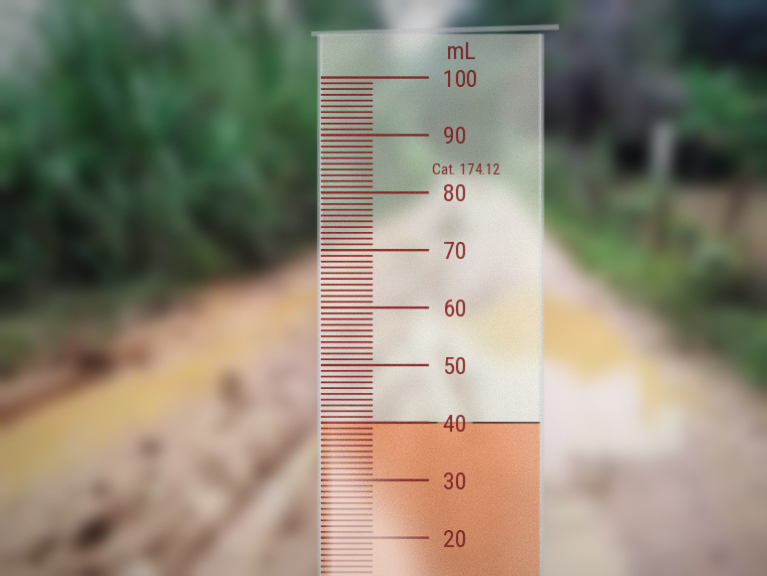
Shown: 40 mL
